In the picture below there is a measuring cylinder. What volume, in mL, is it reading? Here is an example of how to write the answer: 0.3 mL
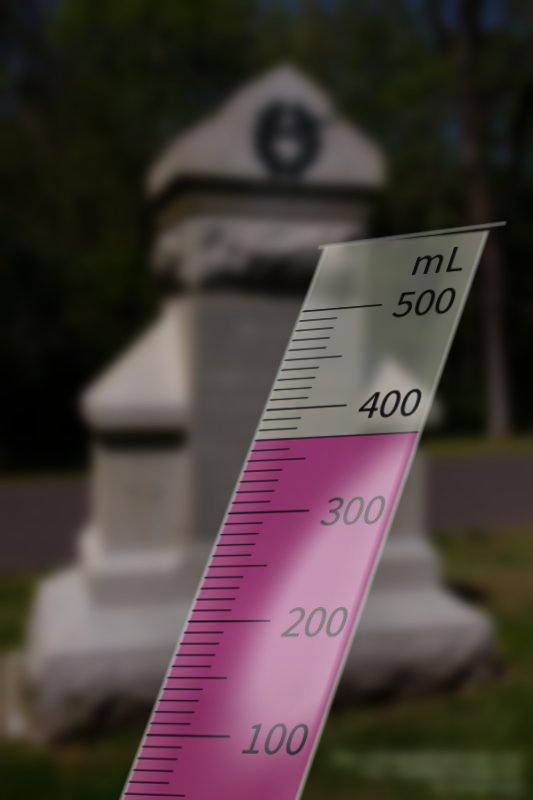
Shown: 370 mL
